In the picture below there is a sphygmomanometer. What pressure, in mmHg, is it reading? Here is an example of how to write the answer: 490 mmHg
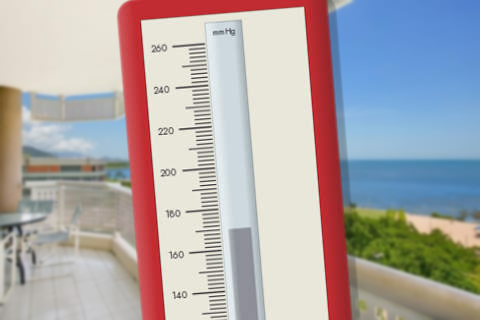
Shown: 170 mmHg
